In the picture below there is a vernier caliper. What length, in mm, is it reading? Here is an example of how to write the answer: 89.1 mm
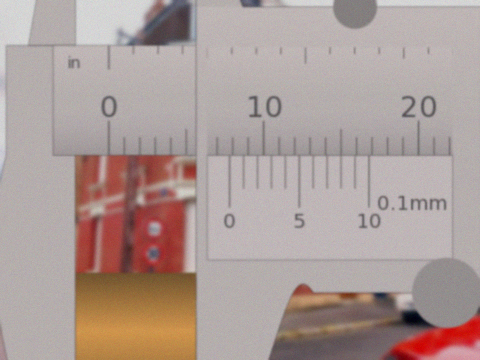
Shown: 7.8 mm
